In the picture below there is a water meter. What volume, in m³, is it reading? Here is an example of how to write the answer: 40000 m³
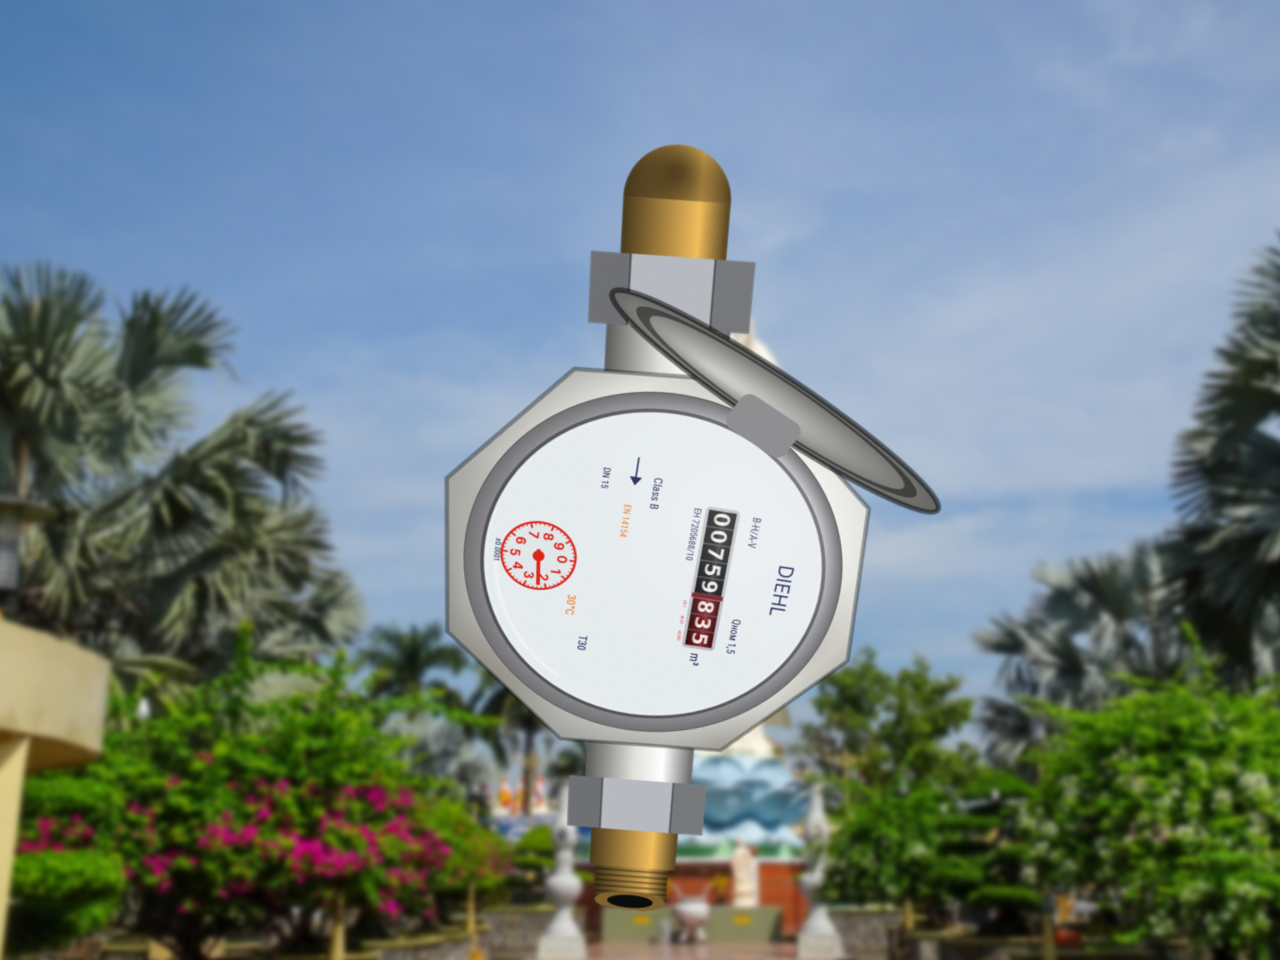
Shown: 759.8352 m³
